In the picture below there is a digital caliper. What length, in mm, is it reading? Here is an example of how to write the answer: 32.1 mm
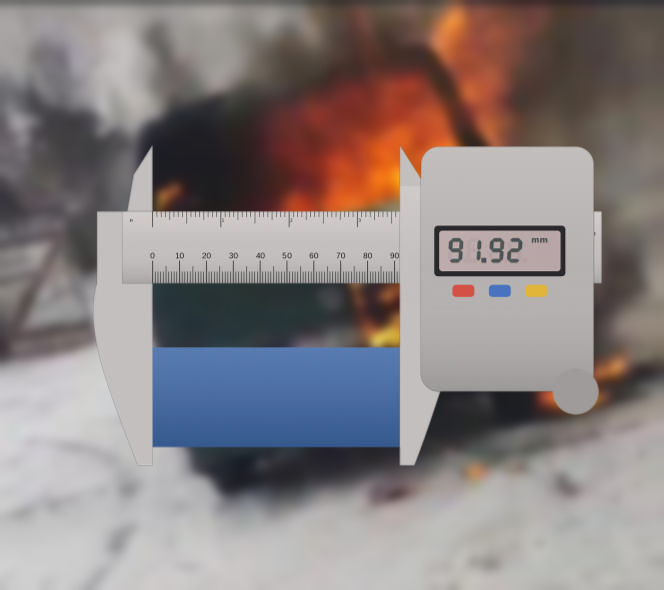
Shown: 91.92 mm
